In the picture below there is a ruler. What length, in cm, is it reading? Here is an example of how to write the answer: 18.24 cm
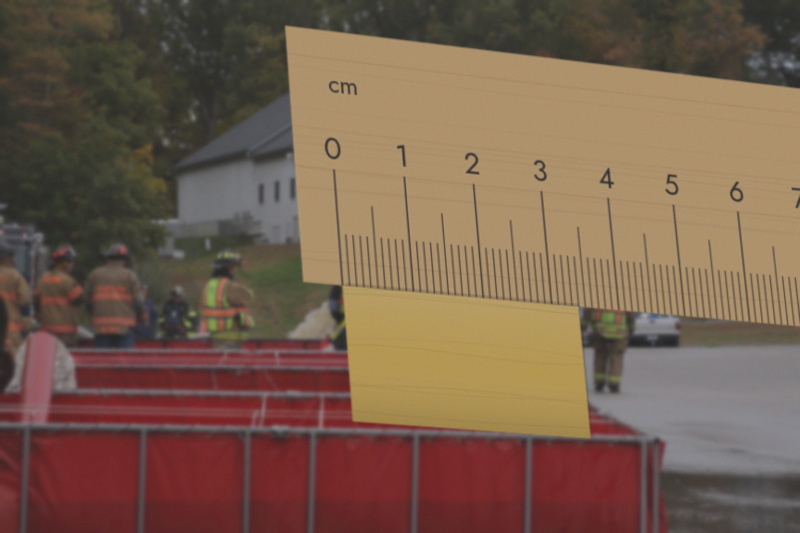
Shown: 3.4 cm
